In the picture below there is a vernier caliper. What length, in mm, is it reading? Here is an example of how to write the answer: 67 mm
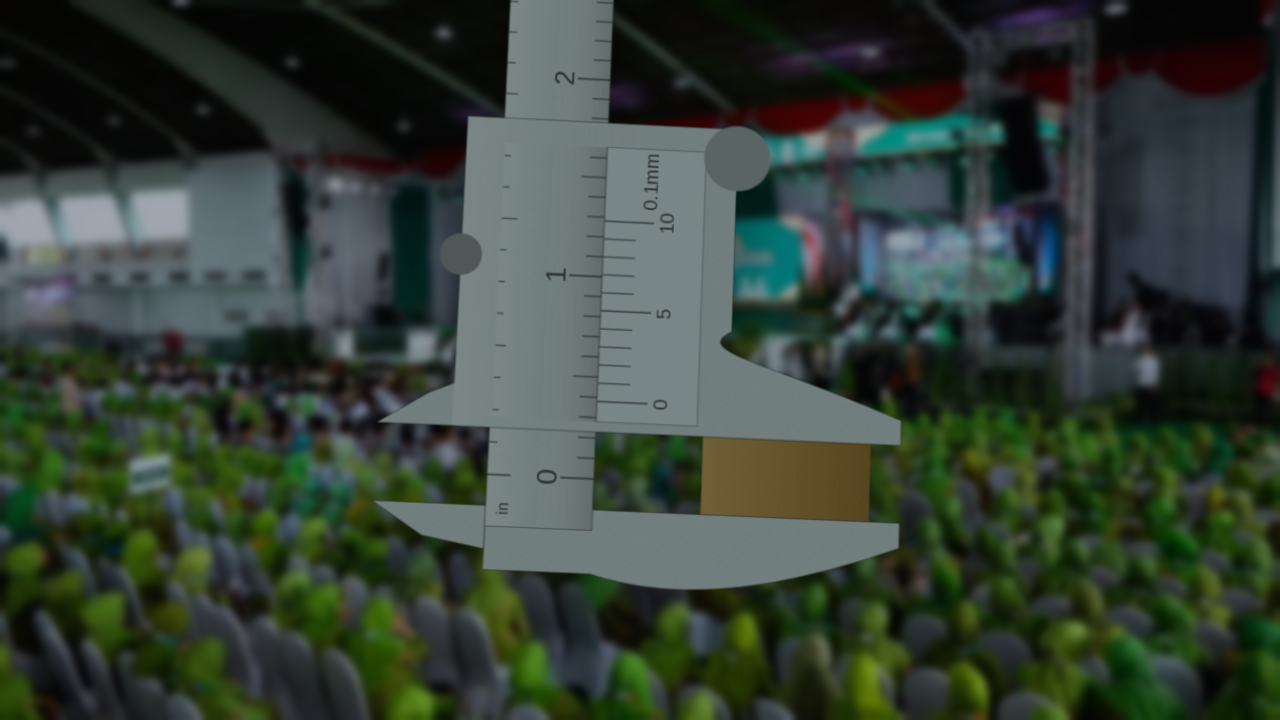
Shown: 3.8 mm
